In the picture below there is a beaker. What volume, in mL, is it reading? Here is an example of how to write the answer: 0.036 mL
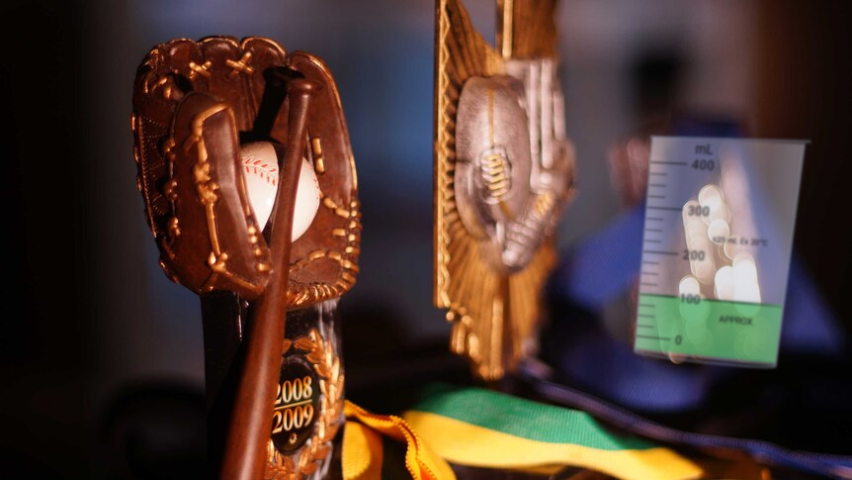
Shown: 100 mL
